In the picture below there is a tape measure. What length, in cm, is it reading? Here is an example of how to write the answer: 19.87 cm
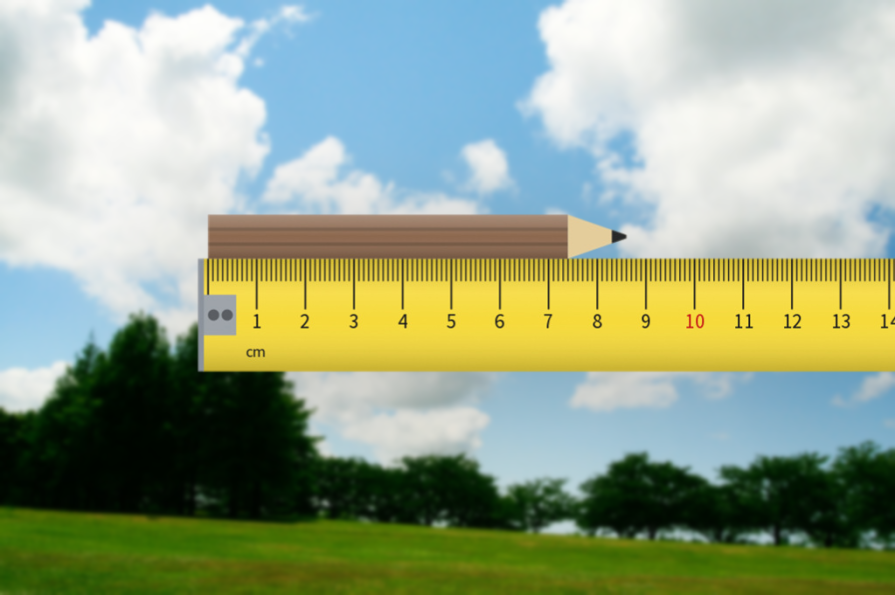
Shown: 8.6 cm
